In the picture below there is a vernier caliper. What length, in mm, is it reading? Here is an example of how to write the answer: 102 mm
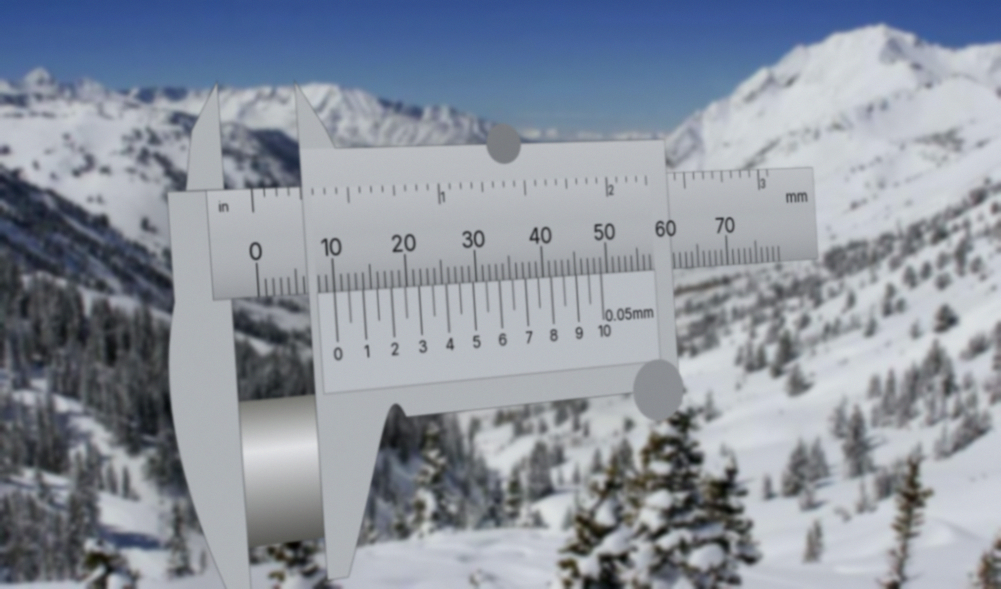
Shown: 10.0 mm
